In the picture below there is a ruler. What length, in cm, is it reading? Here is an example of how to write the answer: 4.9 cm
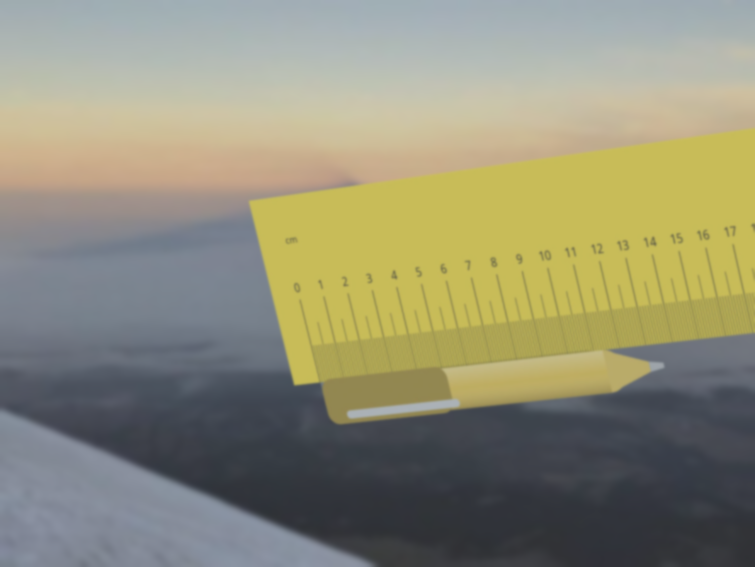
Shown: 13.5 cm
